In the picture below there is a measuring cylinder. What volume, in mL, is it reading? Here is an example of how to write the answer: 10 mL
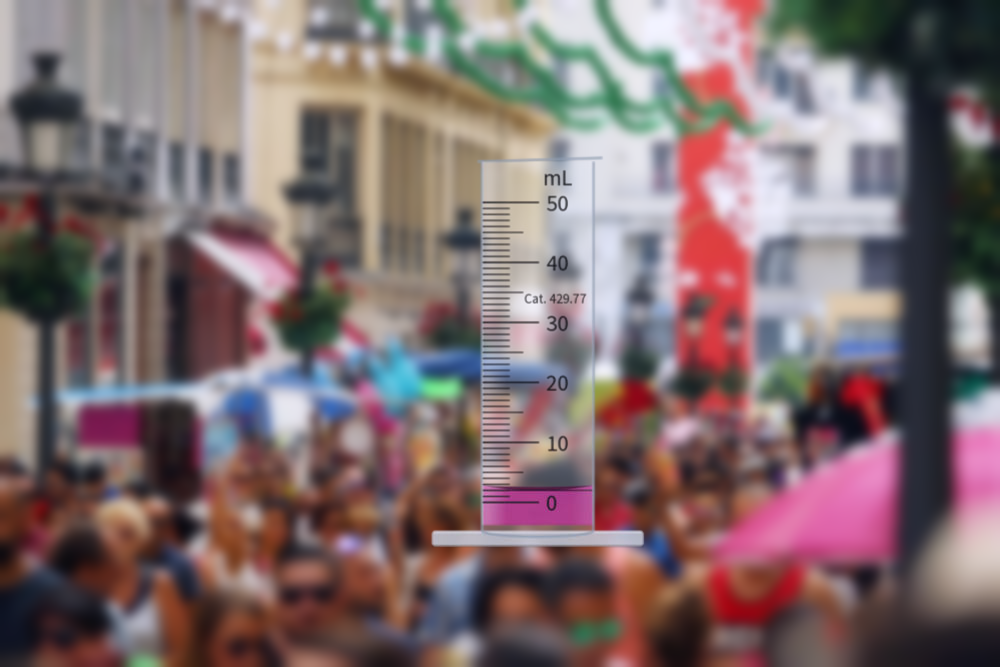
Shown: 2 mL
